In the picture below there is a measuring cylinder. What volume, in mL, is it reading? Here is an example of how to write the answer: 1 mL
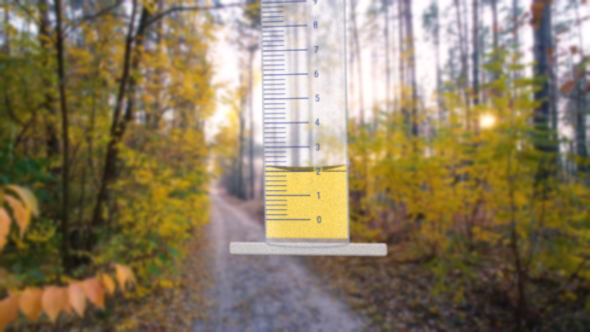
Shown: 2 mL
